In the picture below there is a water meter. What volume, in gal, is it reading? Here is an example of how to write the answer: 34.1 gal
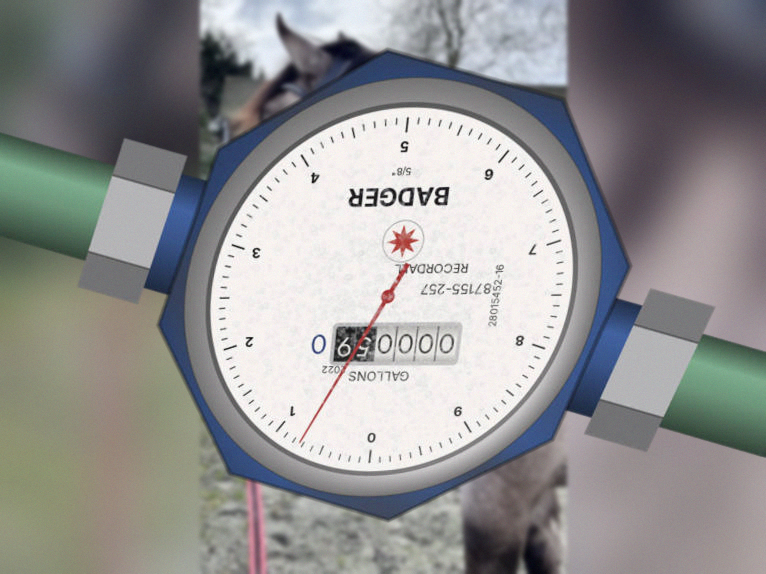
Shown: 590.7 gal
